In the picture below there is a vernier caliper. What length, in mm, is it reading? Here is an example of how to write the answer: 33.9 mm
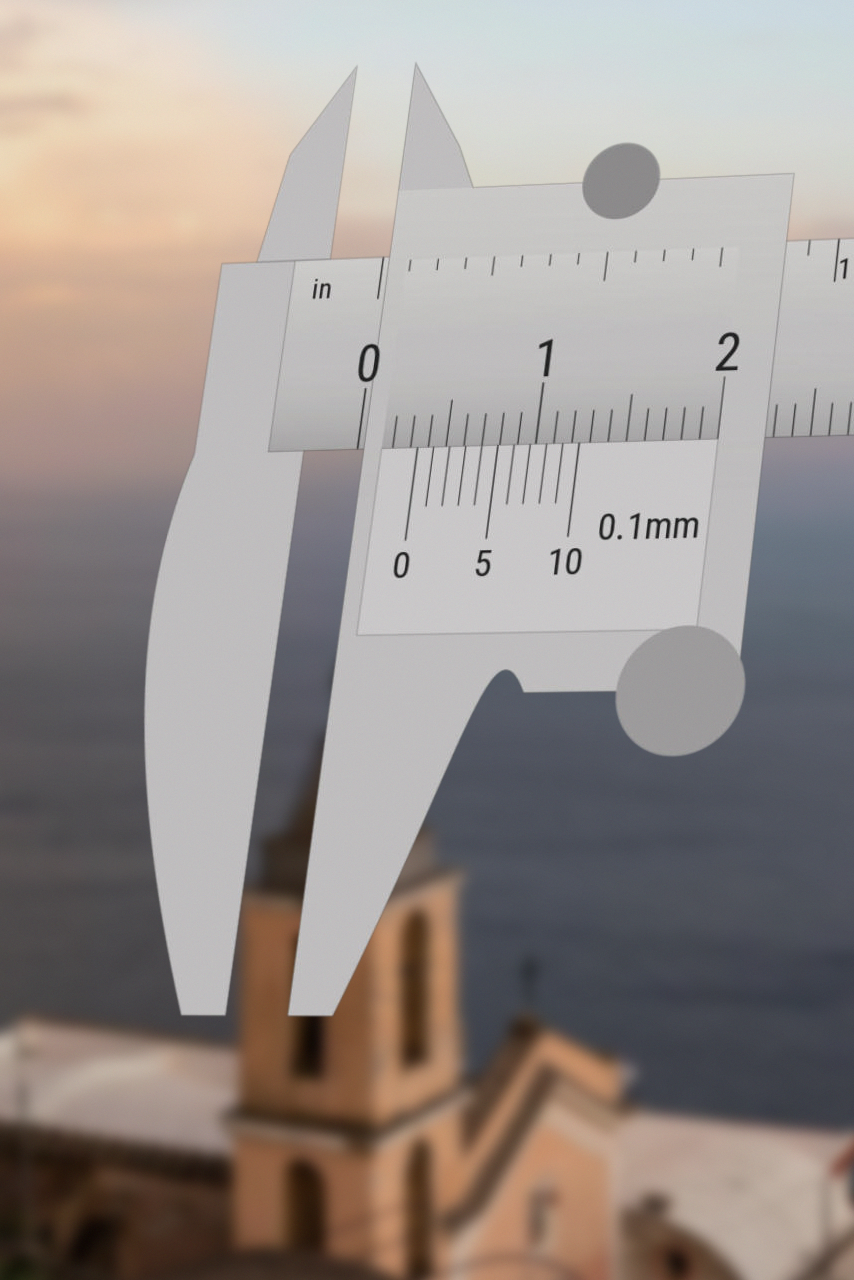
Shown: 3.4 mm
